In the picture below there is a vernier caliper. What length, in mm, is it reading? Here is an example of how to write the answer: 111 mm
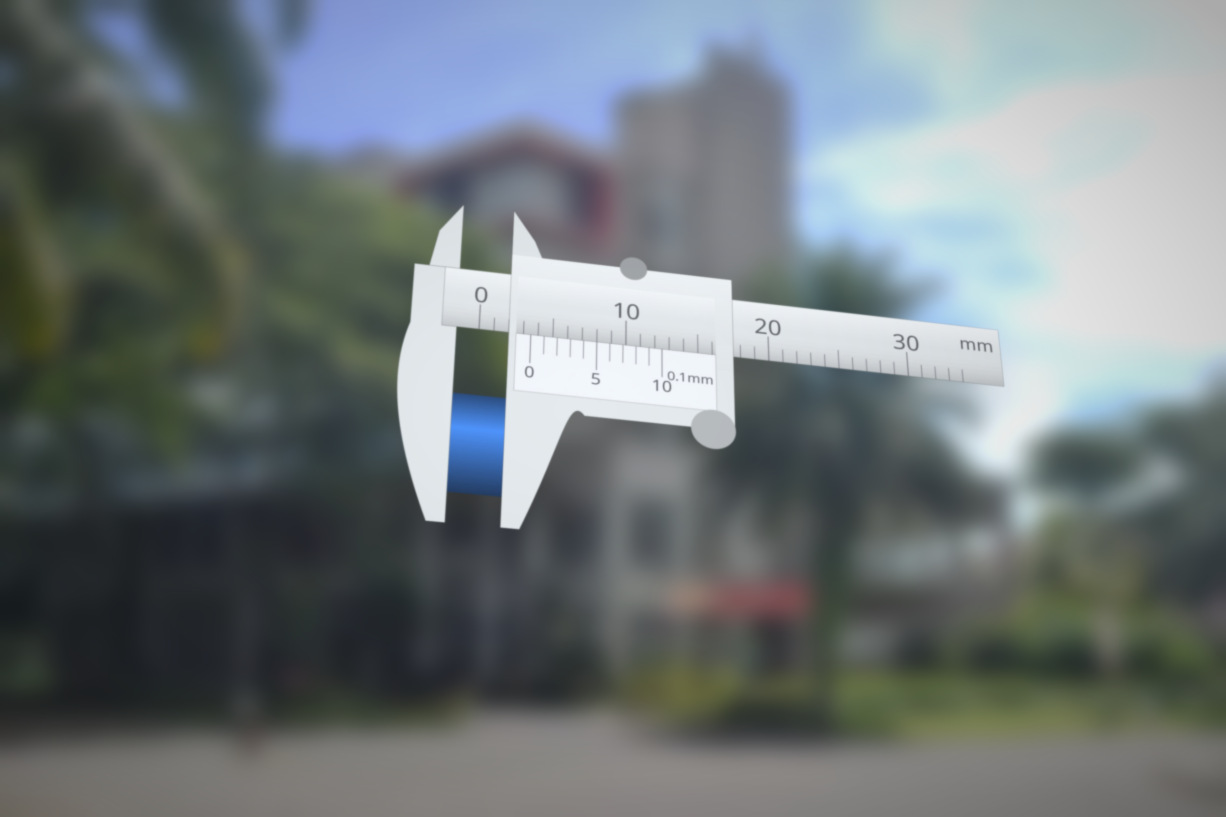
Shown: 3.5 mm
